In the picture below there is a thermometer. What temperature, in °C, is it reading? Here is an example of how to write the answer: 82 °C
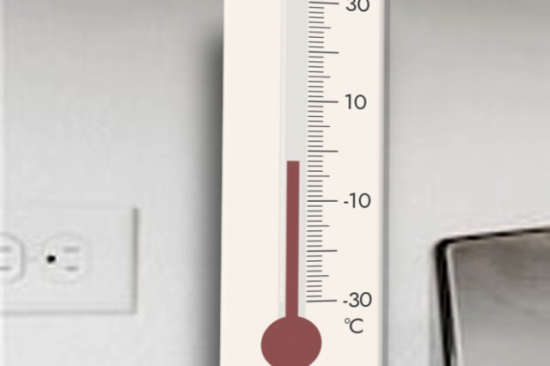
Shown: -2 °C
